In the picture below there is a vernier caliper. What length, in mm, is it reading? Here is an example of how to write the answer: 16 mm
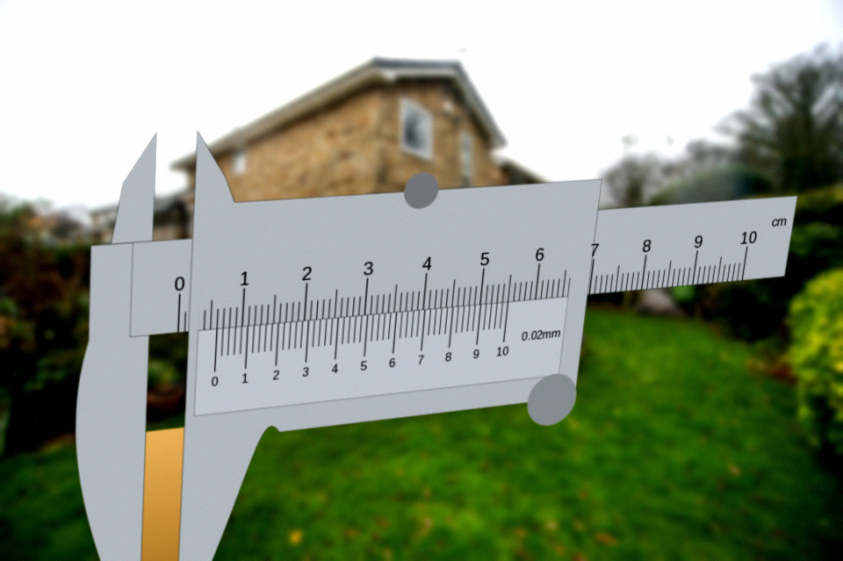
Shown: 6.0 mm
